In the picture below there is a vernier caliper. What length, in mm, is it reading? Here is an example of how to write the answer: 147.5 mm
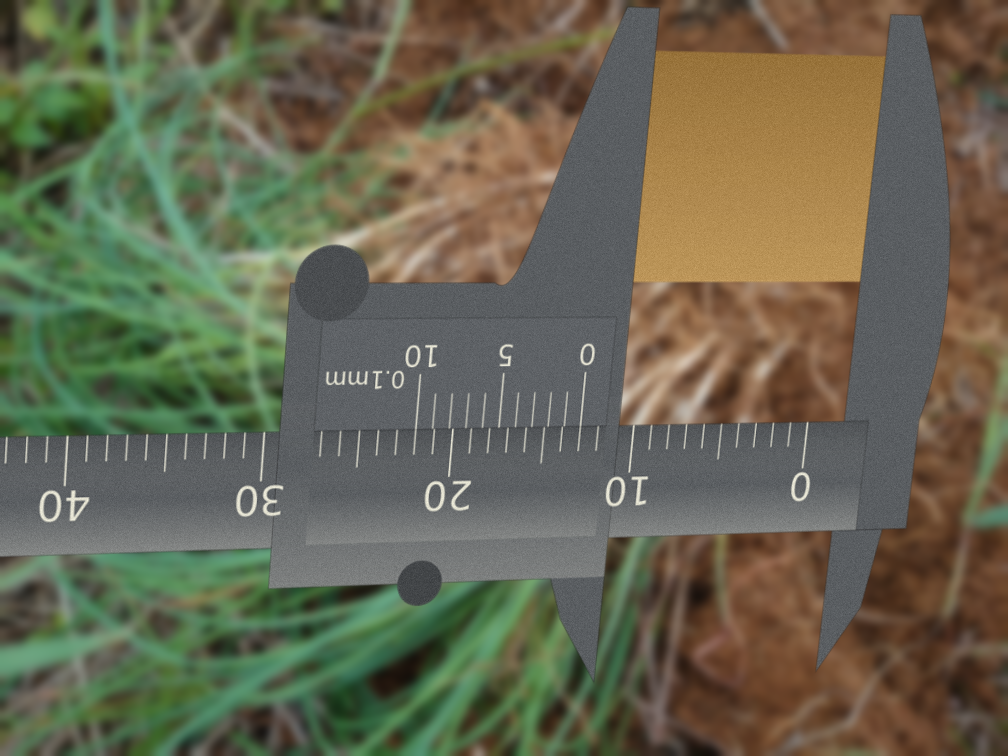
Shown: 13.0 mm
